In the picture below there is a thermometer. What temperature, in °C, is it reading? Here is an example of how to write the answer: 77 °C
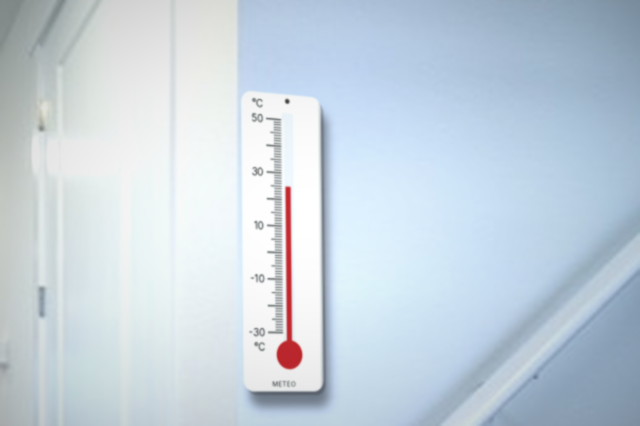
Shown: 25 °C
